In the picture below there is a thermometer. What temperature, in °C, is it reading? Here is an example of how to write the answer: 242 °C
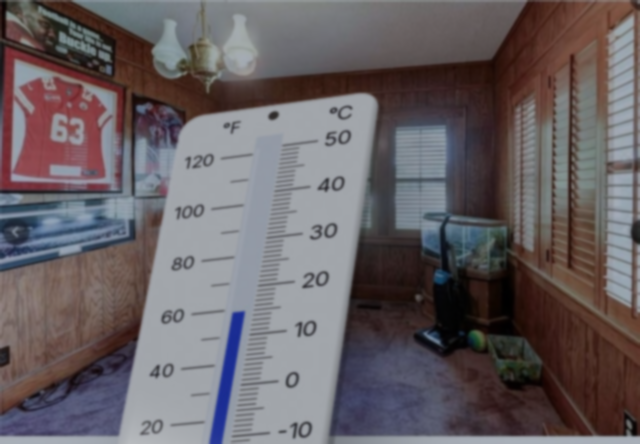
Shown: 15 °C
